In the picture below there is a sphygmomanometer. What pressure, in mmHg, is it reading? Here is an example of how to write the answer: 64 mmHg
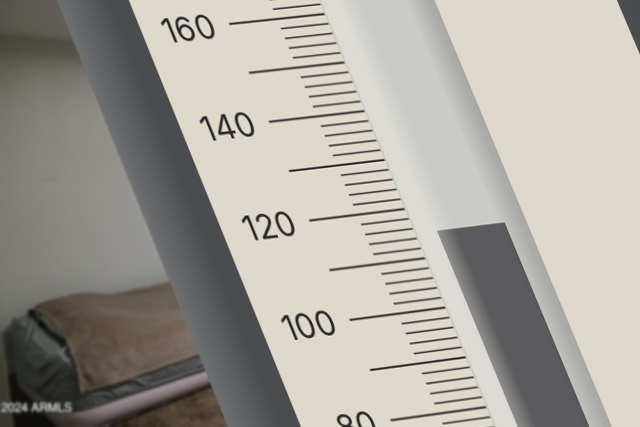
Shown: 115 mmHg
